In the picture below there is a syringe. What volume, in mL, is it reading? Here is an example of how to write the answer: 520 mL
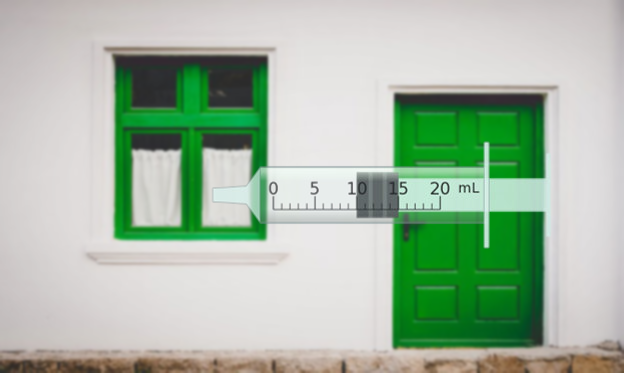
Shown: 10 mL
